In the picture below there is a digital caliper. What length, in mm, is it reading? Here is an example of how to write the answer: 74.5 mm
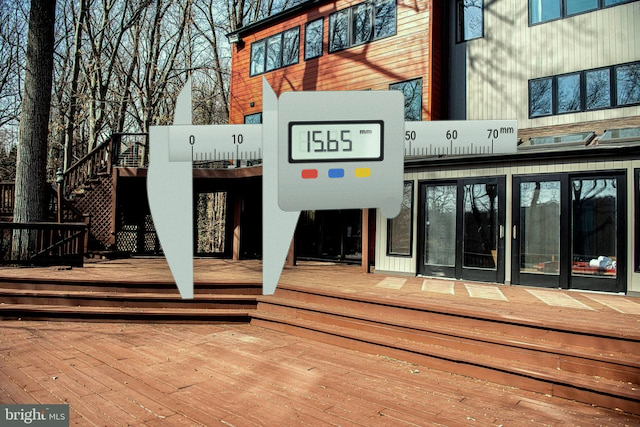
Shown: 15.65 mm
